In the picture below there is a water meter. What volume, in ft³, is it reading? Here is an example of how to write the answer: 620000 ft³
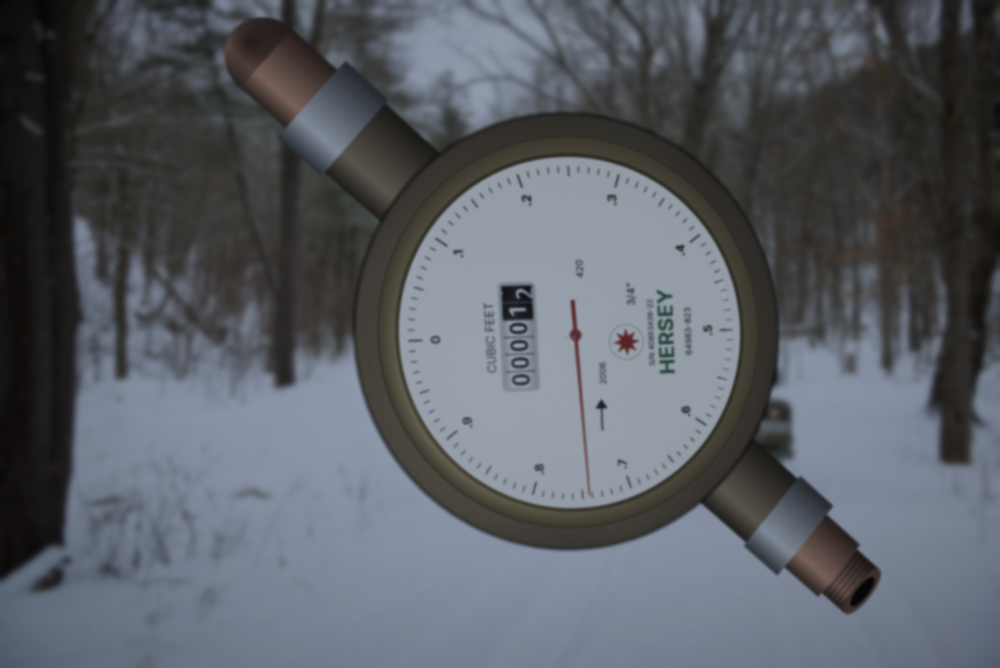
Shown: 11.74 ft³
